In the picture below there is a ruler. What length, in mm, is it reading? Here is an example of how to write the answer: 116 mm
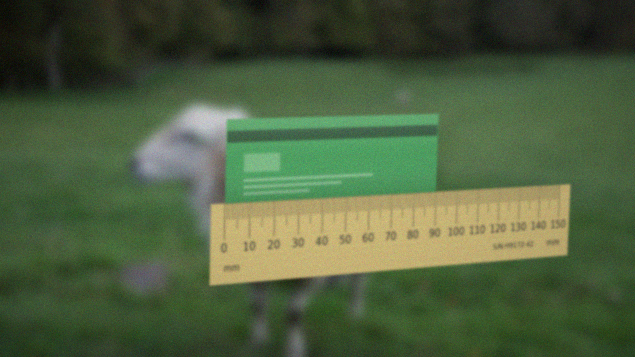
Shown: 90 mm
